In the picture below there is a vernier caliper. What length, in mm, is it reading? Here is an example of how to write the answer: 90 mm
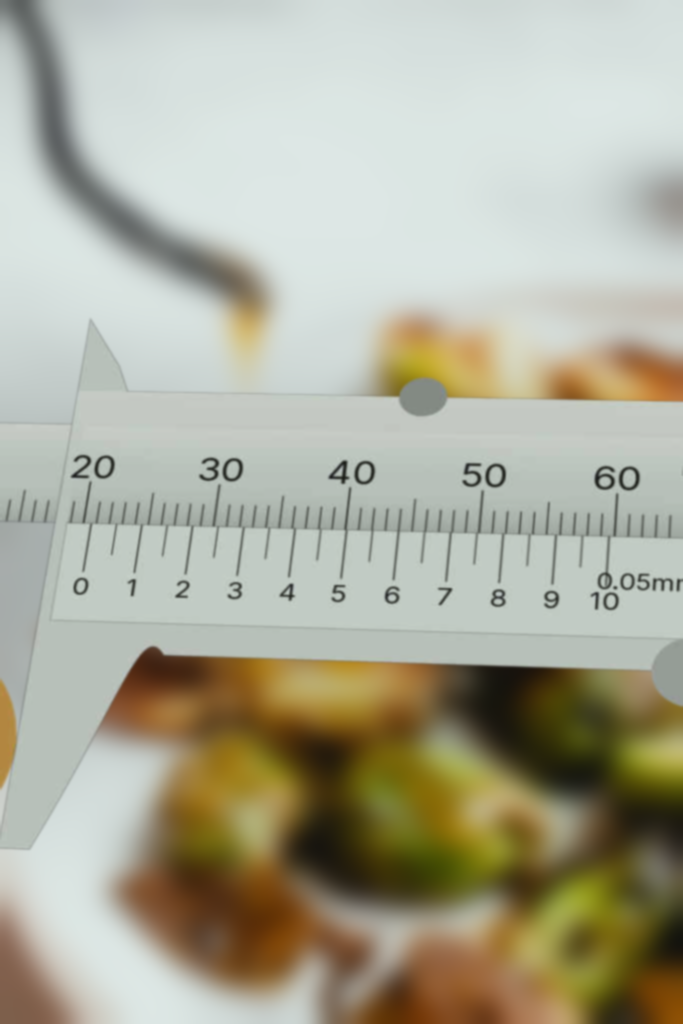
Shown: 20.6 mm
